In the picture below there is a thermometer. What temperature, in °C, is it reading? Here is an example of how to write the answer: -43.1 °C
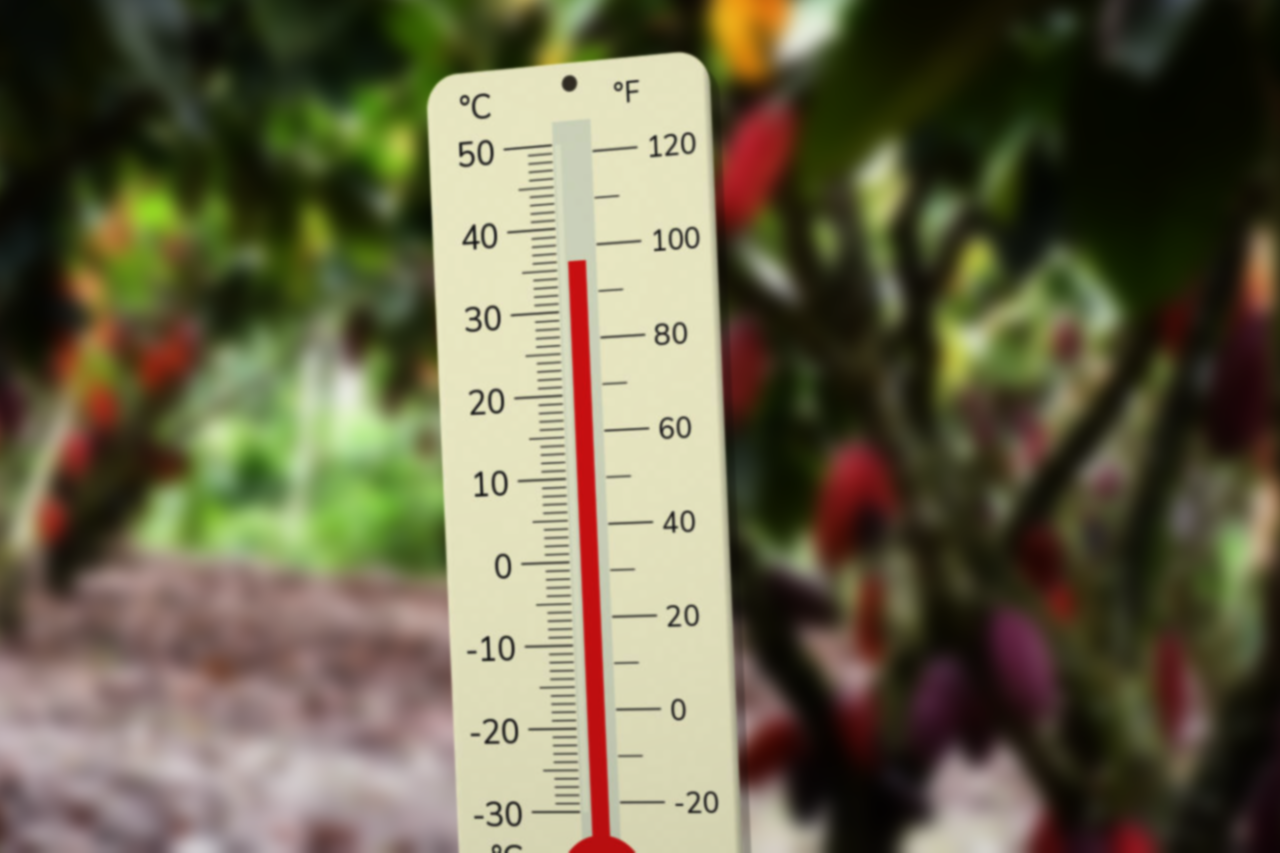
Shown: 36 °C
